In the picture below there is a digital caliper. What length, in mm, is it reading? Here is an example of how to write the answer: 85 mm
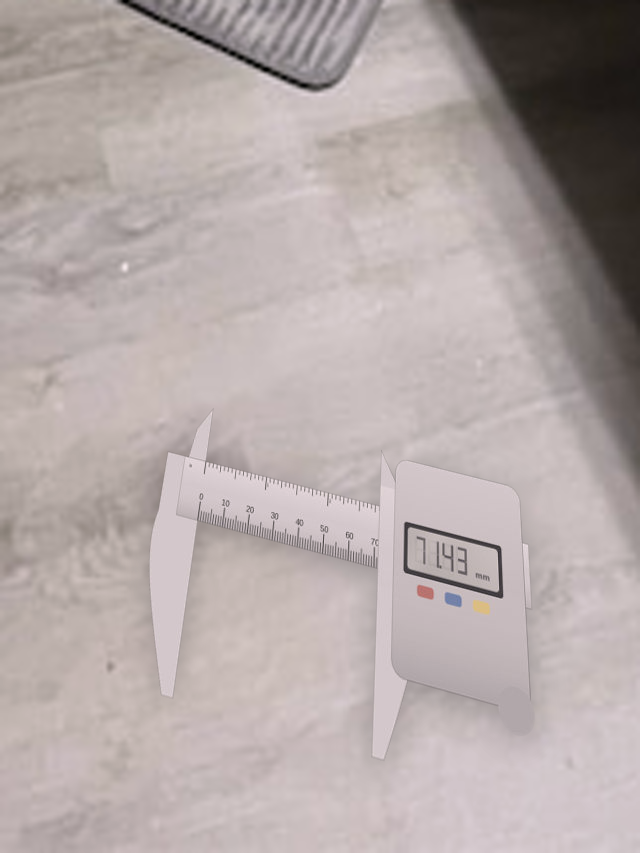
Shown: 71.43 mm
